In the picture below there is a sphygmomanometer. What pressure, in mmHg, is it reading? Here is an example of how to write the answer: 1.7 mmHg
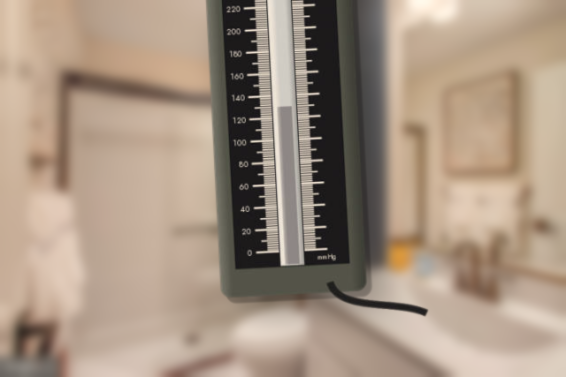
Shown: 130 mmHg
